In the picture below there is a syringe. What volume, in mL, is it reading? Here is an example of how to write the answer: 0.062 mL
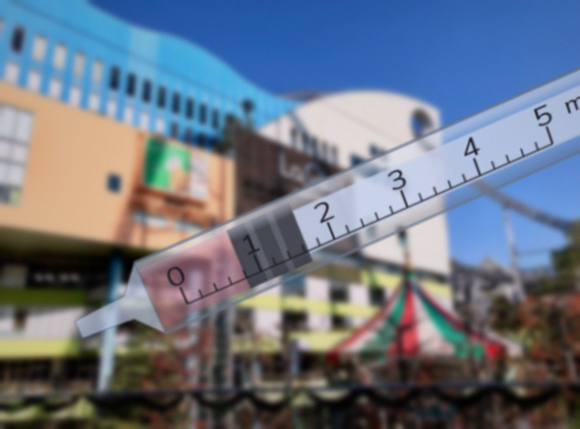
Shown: 0.8 mL
